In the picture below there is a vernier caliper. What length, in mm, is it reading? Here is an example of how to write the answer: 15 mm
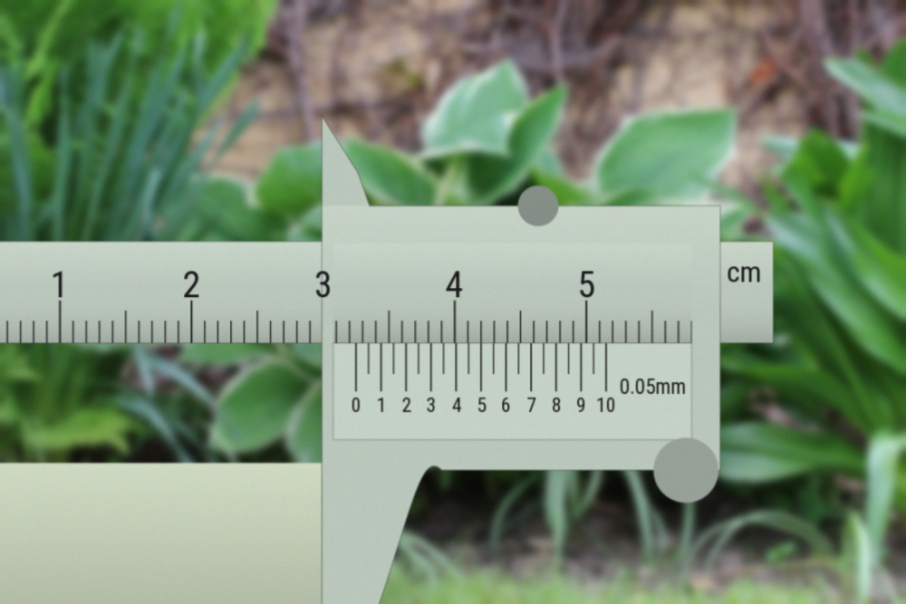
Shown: 32.5 mm
